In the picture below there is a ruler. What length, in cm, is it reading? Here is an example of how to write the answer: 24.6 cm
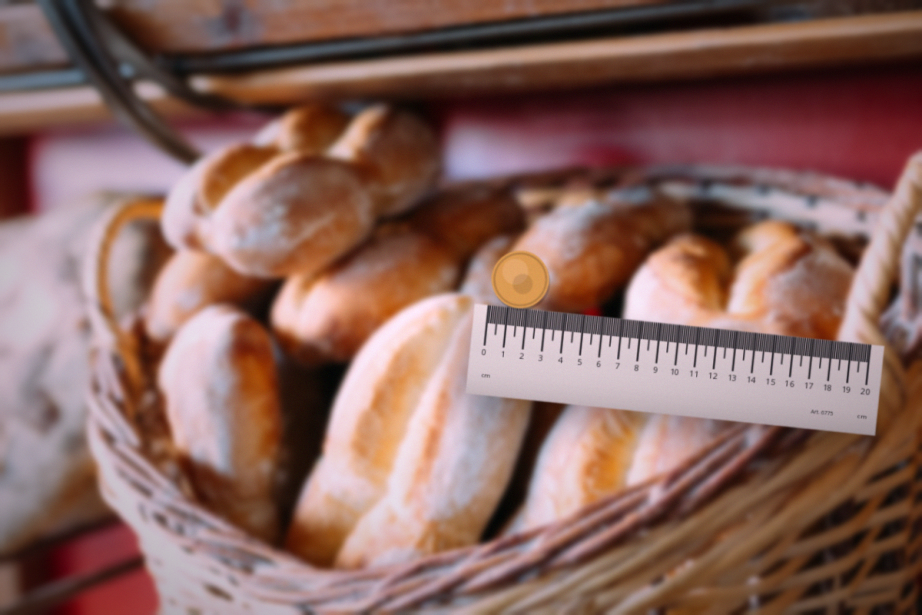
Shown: 3 cm
